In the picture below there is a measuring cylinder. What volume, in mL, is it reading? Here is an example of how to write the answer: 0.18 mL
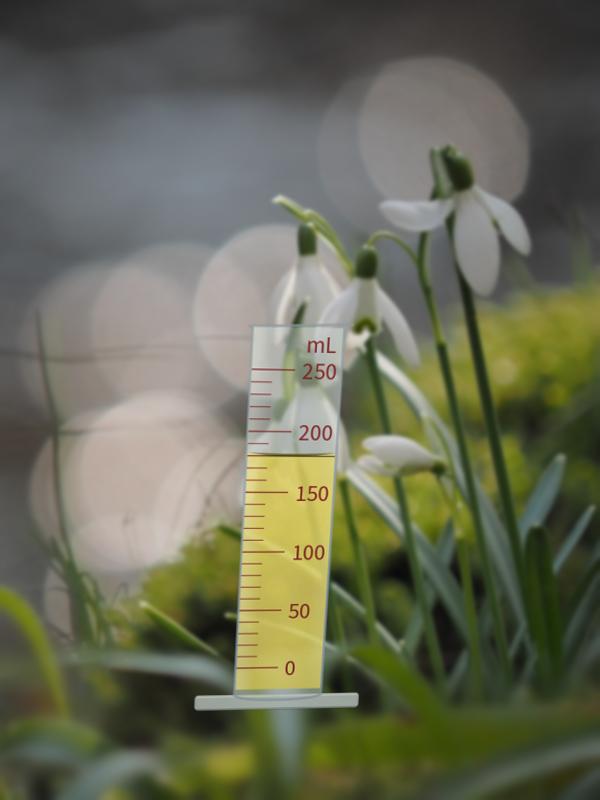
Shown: 180 mL
